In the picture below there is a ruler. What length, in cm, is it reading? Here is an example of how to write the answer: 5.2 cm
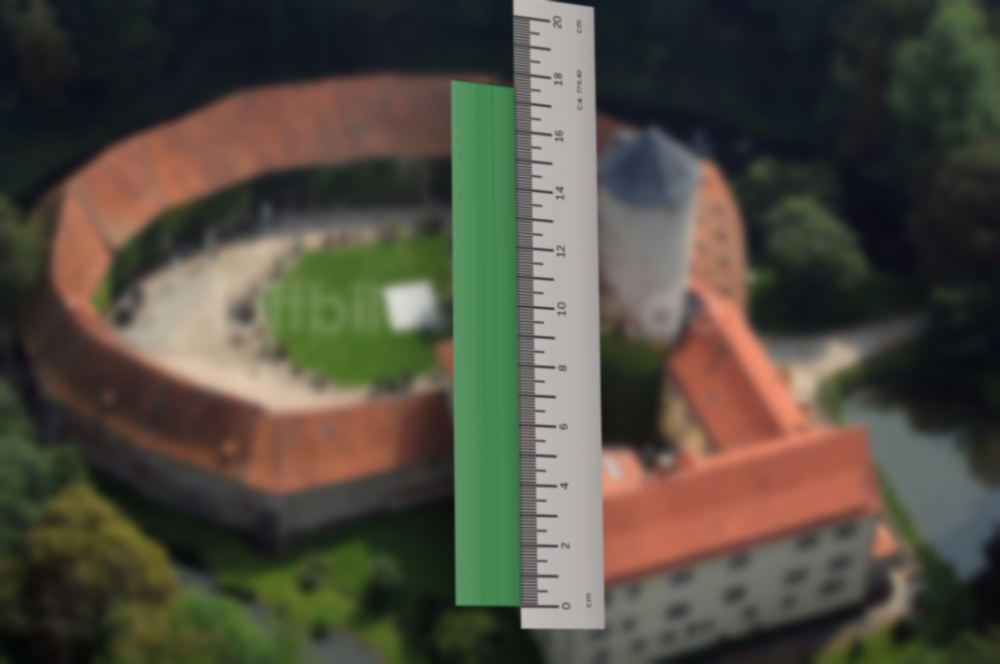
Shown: 17.5 cm
